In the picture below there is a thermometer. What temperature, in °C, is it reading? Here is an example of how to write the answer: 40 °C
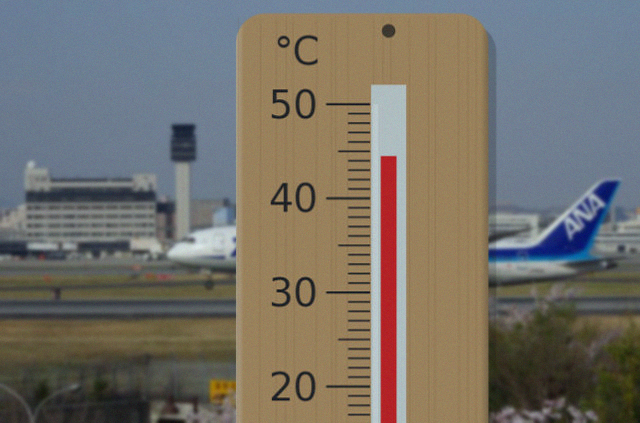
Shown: 44.5 °C
